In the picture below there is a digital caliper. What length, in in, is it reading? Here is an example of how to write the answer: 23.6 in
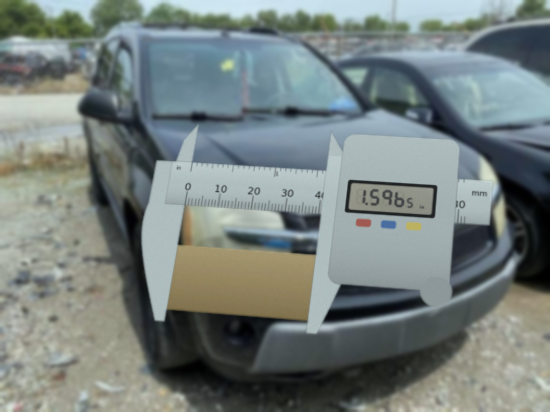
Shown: 1.5965 in
